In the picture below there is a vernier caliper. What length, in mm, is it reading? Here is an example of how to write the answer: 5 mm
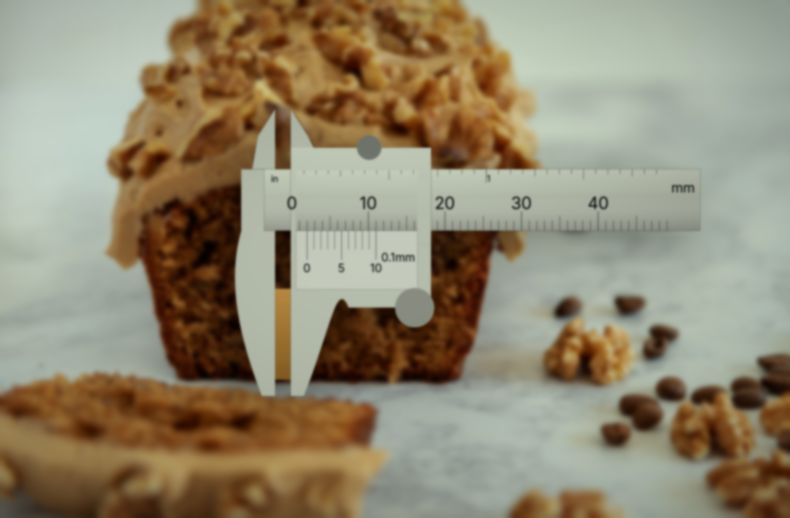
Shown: 2.0 mm
